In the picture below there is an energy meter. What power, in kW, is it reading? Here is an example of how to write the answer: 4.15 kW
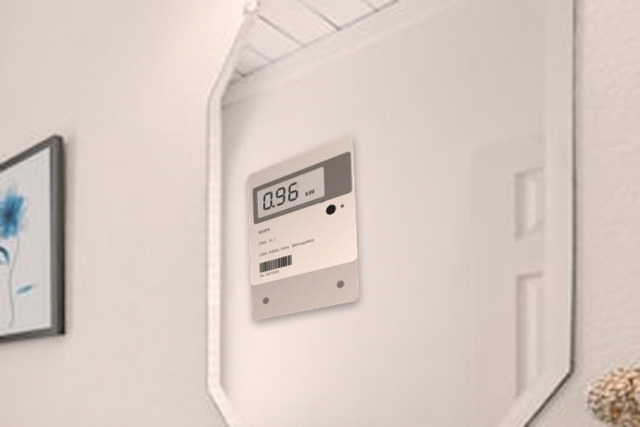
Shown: 0.96 kW
